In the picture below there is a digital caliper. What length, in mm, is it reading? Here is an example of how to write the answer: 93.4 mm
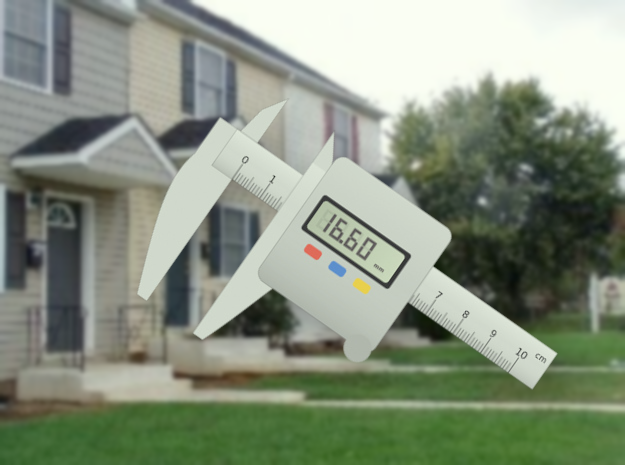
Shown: 16.60 mm
